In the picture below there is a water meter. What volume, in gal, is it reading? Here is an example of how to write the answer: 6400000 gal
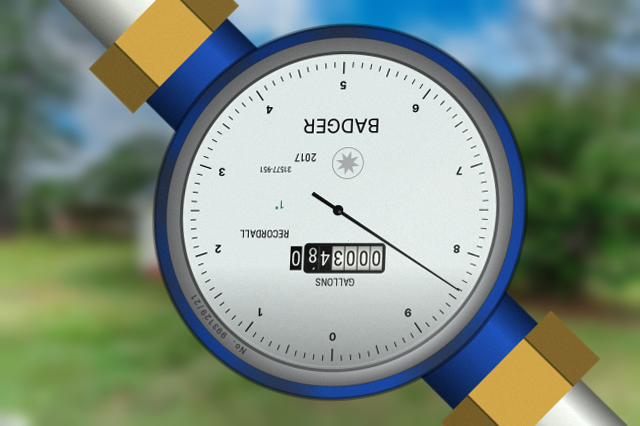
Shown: 3478.4 gal
